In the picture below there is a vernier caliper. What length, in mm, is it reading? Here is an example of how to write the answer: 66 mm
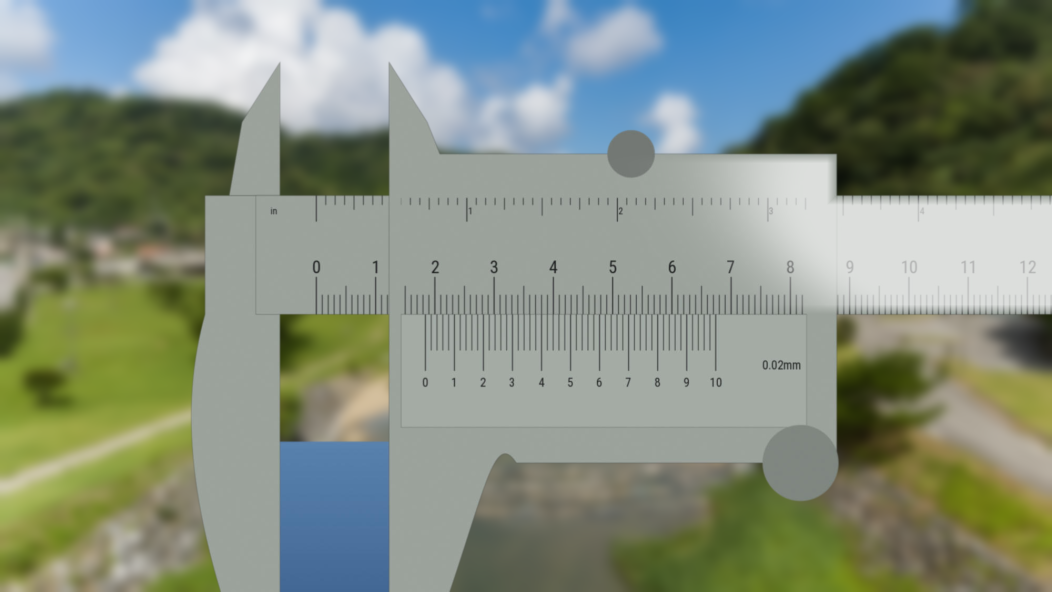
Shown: 18.4 mm
